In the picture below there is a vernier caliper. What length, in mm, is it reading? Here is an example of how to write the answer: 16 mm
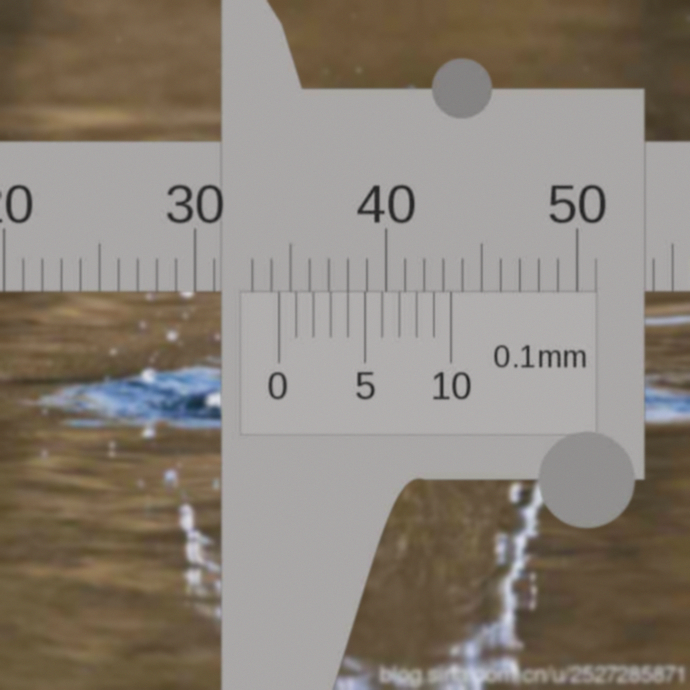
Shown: 34.4 mm
